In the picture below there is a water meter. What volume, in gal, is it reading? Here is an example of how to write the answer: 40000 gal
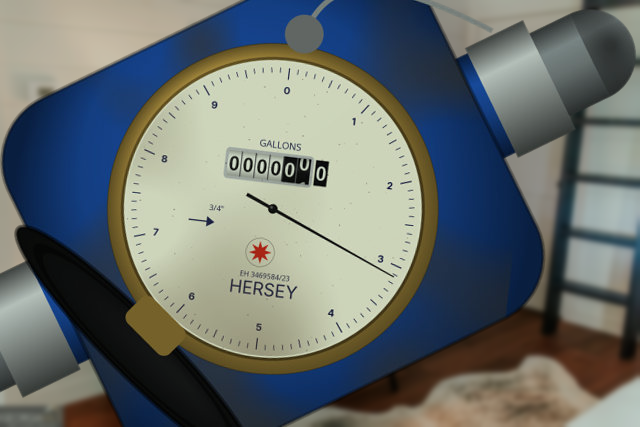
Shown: 3.1 gal
